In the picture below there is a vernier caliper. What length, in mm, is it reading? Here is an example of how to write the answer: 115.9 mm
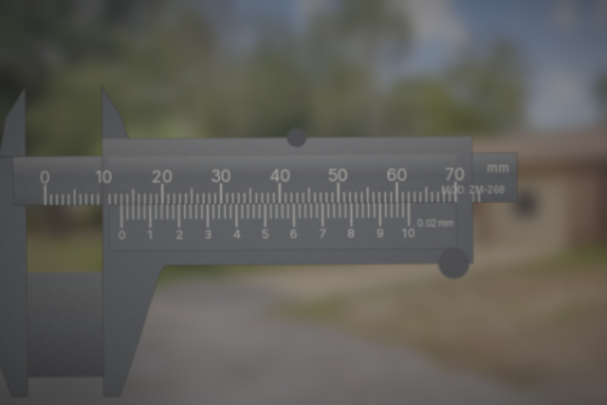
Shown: 13.0 mm
